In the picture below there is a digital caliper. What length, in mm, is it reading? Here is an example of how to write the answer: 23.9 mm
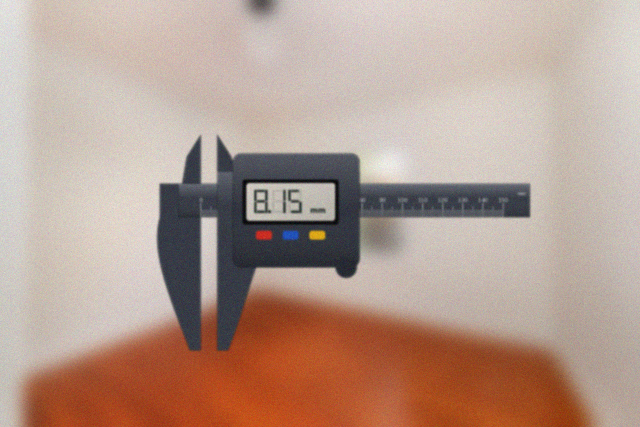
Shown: 8.15 mm
